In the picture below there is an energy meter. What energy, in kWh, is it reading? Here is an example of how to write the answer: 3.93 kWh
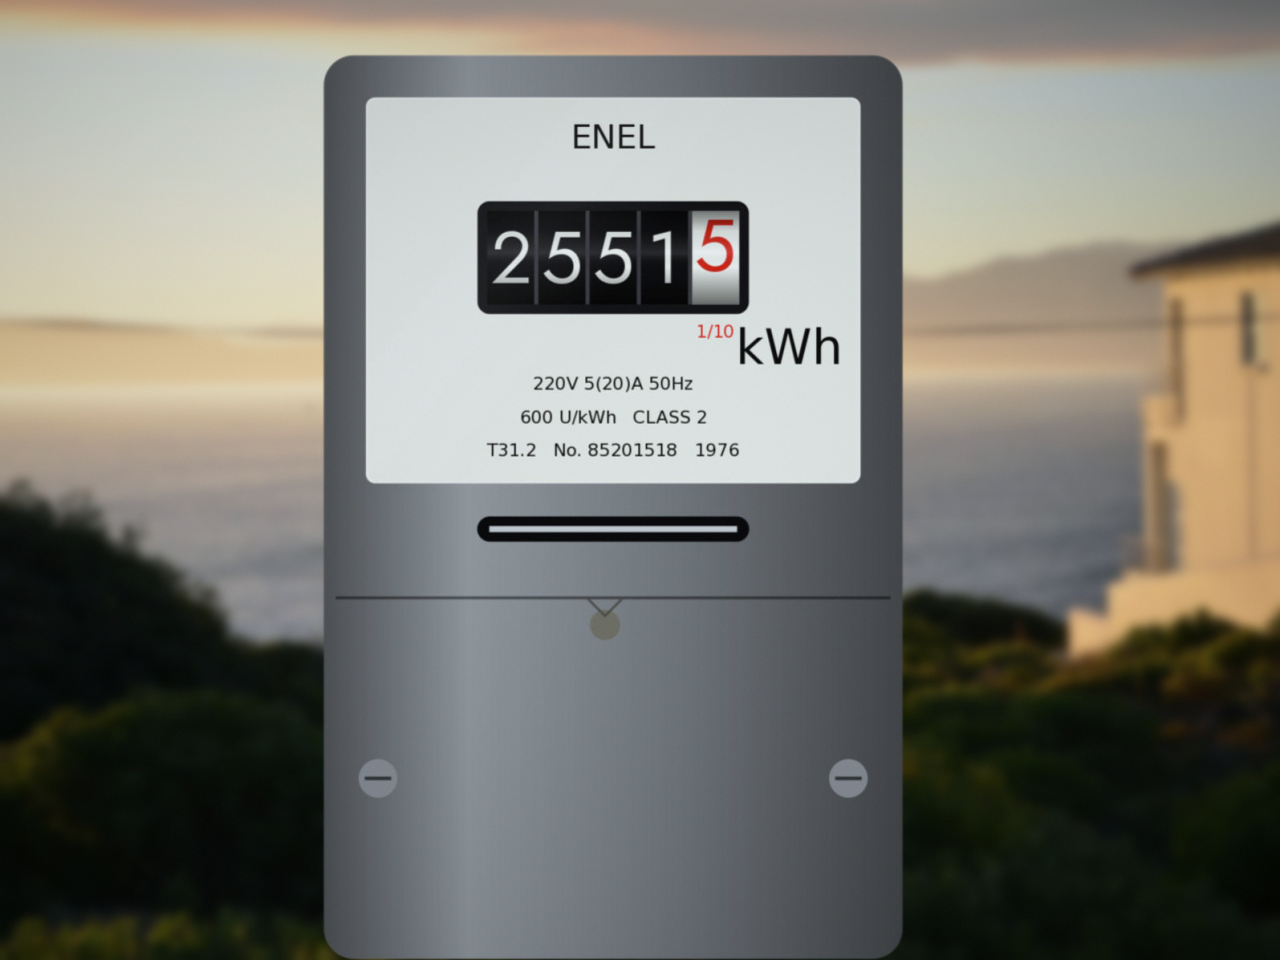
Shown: 2551.5 kWh
